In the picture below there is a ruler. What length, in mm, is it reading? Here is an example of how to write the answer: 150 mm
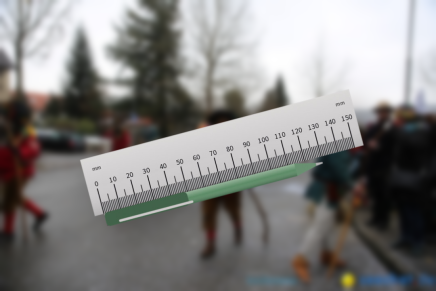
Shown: 130 mm
